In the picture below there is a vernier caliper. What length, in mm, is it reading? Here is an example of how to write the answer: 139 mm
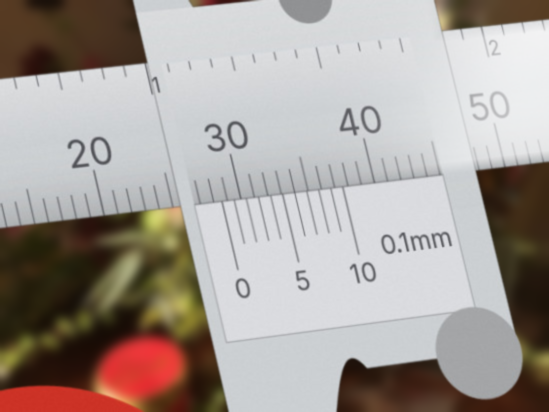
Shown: 28.6 mm
